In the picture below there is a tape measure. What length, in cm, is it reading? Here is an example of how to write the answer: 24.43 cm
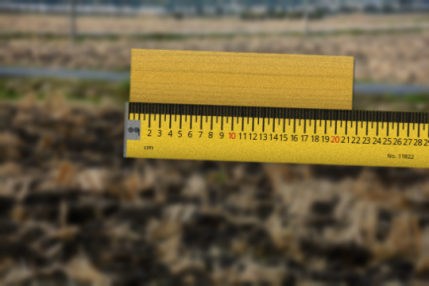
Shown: 21.5 cm
